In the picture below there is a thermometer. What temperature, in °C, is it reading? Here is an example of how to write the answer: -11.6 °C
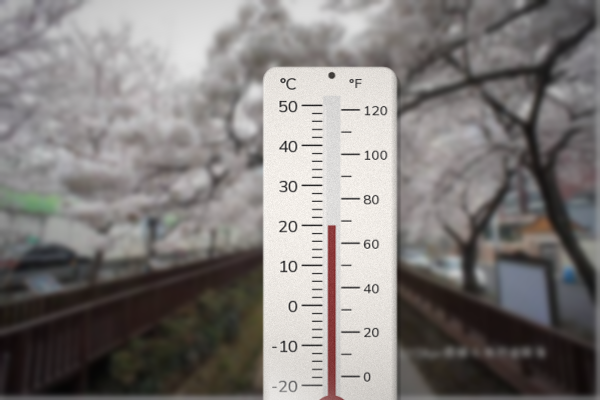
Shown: 20 °C
